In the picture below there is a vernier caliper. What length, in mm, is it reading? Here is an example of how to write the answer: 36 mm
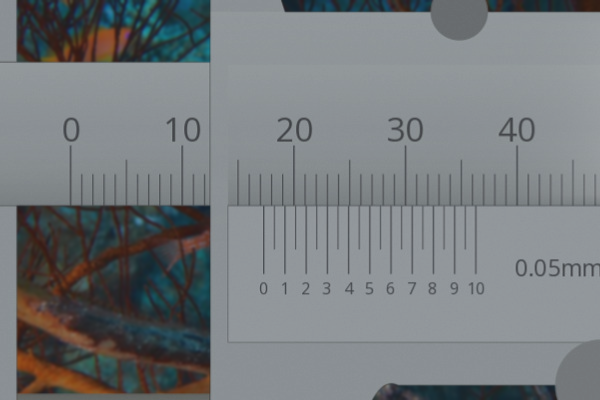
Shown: 17.3 mm
